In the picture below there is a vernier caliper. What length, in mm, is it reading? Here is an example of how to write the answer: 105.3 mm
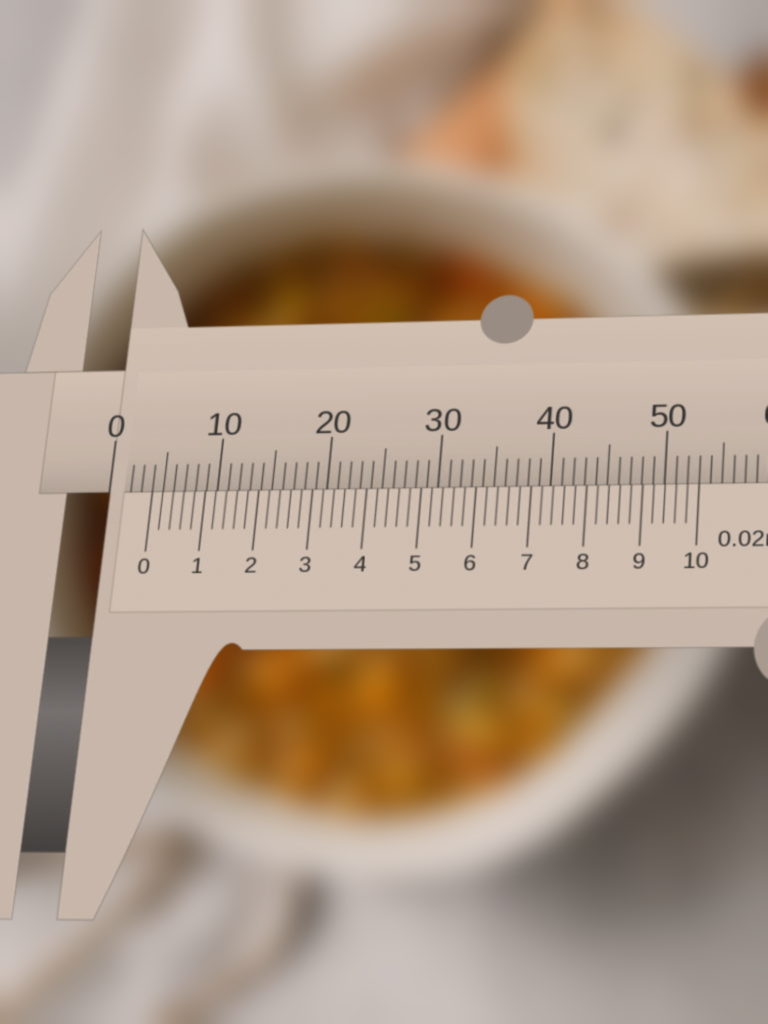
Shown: 4.0 mm
